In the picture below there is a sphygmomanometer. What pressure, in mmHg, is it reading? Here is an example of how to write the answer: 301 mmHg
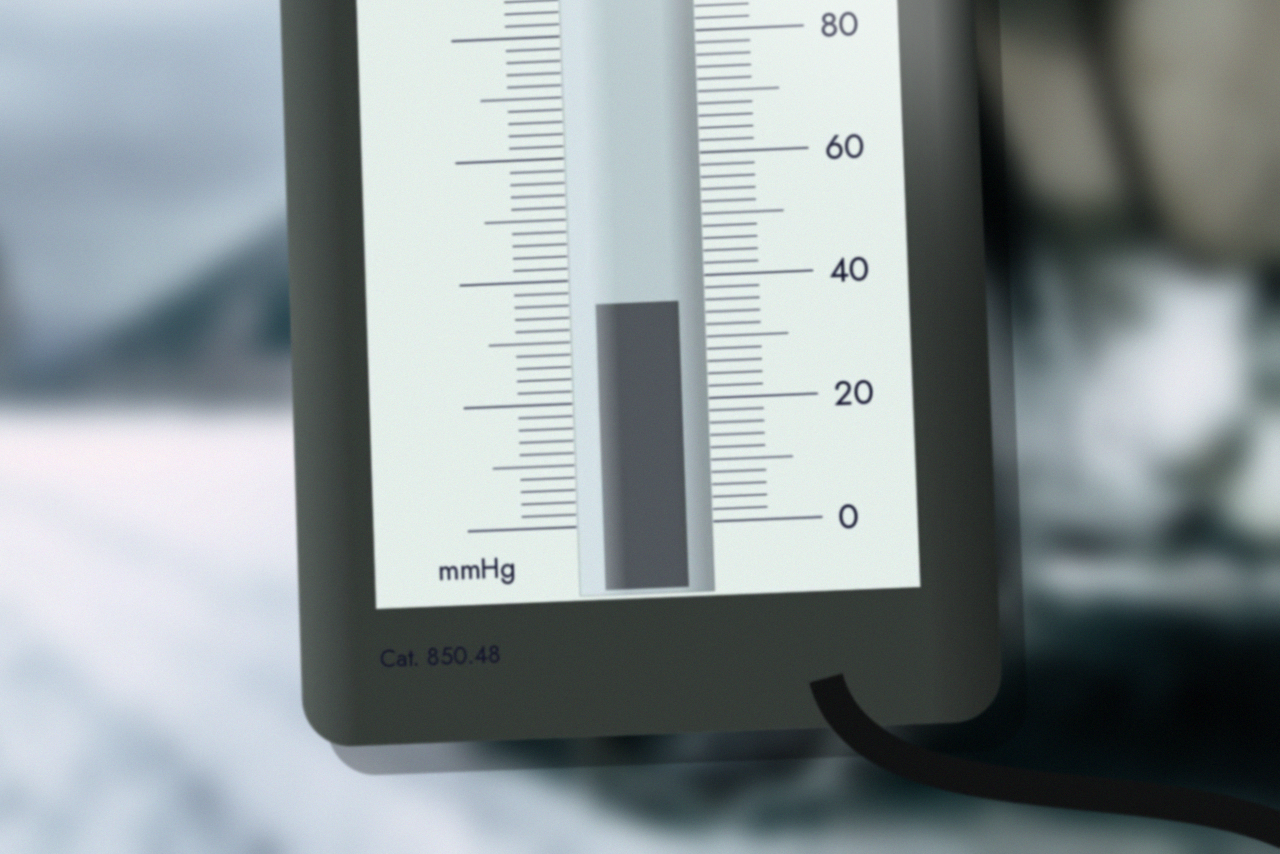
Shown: 36 mmHg
